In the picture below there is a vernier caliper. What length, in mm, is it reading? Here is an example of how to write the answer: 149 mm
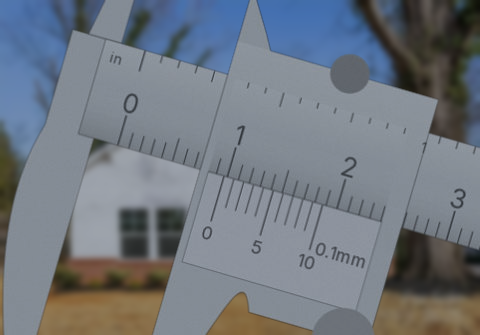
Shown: 9.7 mm
